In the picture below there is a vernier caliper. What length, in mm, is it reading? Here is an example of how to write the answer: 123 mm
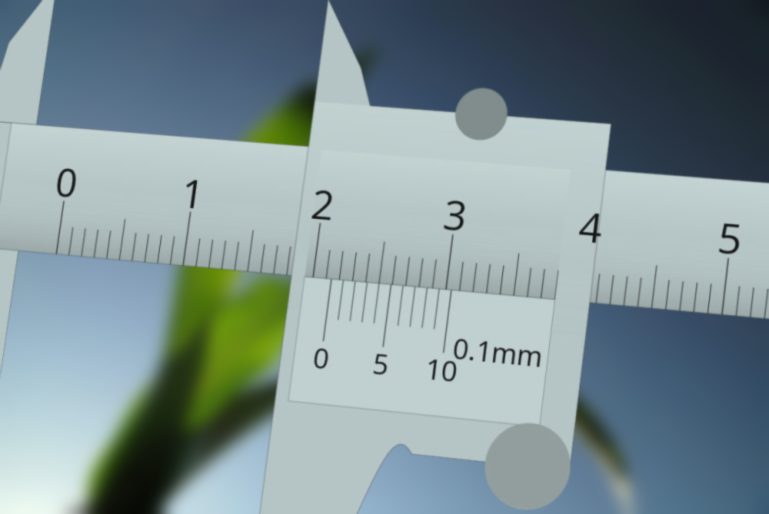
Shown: 21.4 mm
